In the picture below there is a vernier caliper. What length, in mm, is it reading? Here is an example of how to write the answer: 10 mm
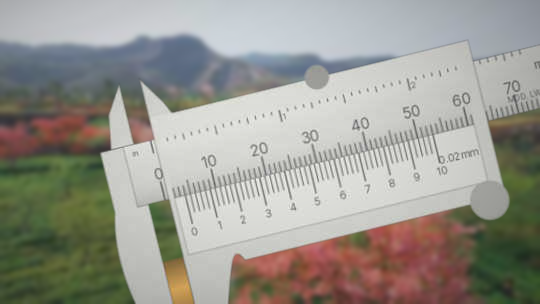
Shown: 4.0 mm
